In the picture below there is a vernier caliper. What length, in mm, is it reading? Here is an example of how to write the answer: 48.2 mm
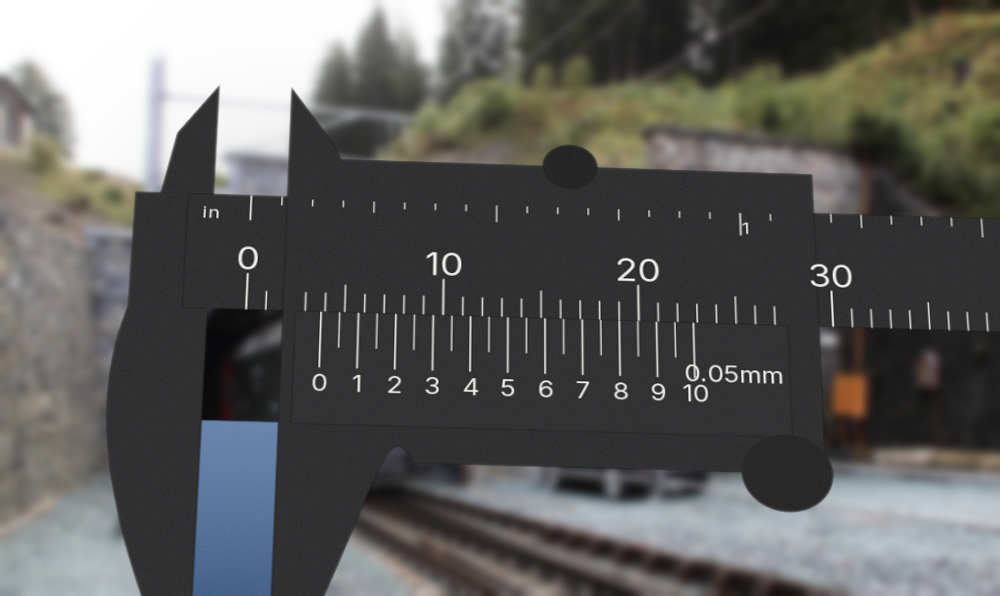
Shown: 3.8 mm
